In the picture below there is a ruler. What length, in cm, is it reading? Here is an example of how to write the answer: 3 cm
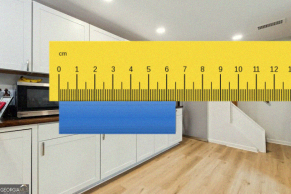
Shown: 6.5 cm
